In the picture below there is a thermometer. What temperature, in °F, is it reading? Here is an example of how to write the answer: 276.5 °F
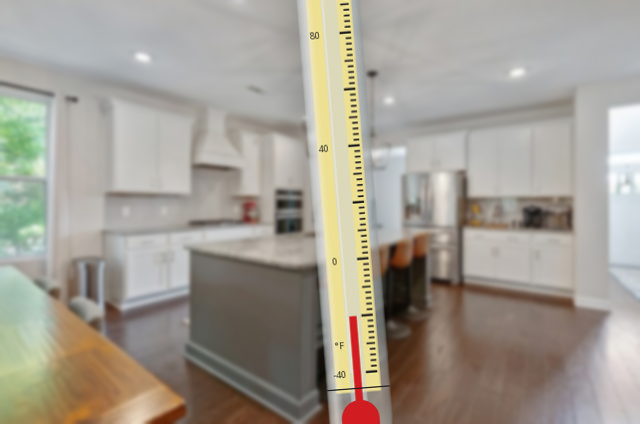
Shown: -20 °F
